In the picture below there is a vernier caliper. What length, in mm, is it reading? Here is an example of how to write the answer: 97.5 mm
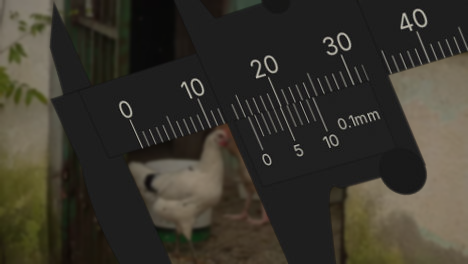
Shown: 15.4 mm
